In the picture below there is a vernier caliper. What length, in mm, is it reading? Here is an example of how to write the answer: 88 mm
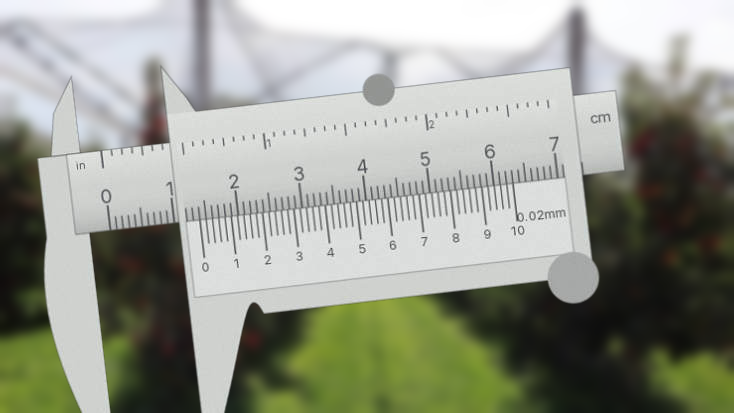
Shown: 14.0 mm
